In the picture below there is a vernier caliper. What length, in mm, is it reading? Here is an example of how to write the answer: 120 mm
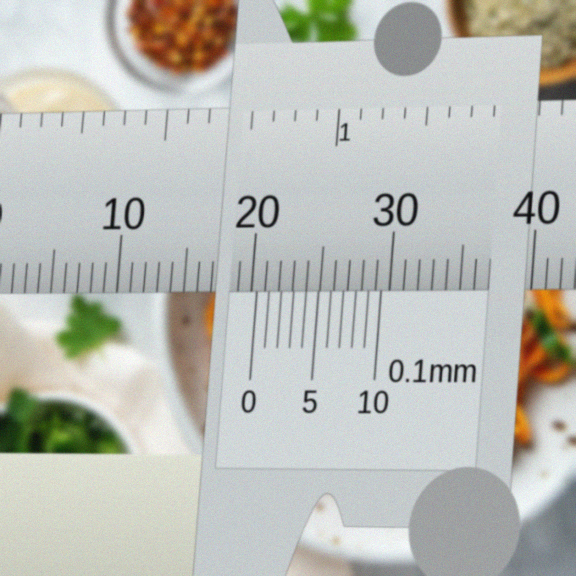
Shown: 20.4 mm
